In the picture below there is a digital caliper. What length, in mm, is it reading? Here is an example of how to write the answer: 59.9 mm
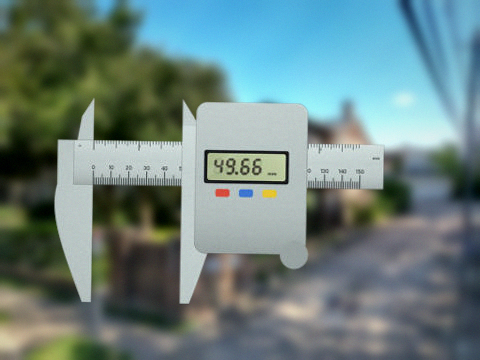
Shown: 49.66 mm
